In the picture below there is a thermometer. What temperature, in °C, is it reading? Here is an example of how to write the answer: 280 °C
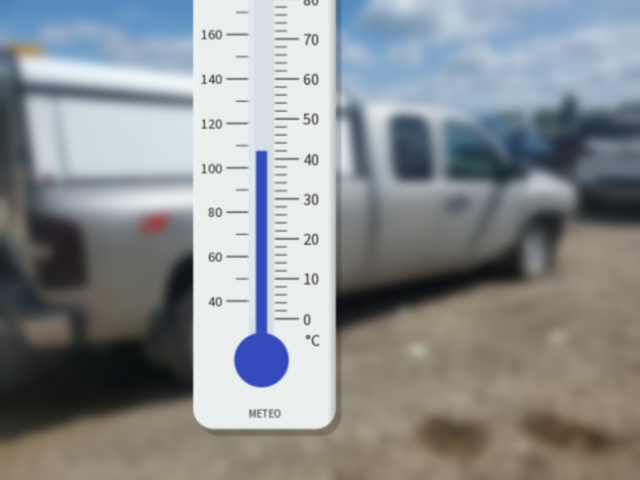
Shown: 42 °C
